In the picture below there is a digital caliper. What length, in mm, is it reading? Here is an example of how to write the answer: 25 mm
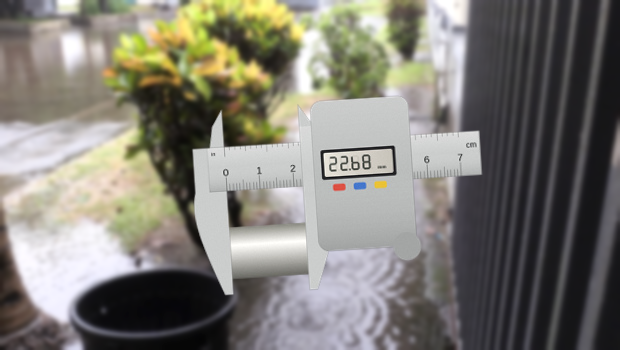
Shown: 22.68 mm
